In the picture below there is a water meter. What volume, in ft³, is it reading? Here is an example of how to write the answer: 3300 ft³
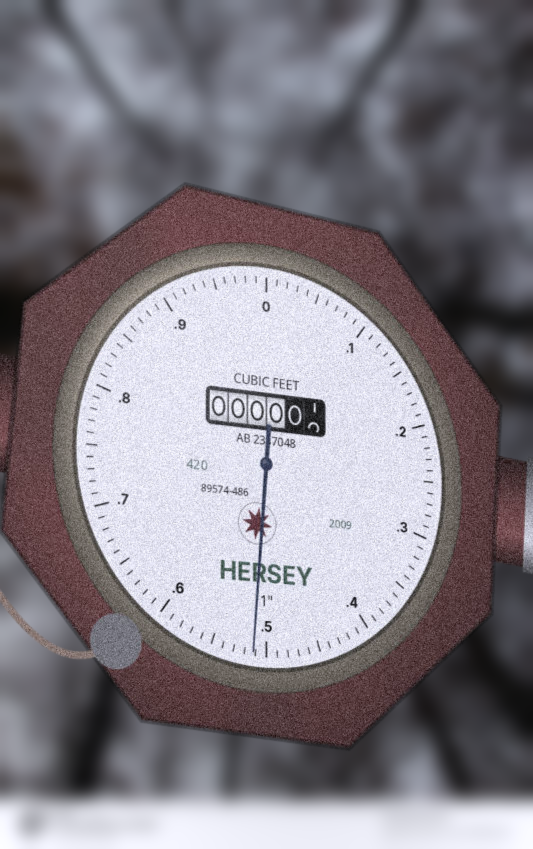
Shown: 1.51 ft³
